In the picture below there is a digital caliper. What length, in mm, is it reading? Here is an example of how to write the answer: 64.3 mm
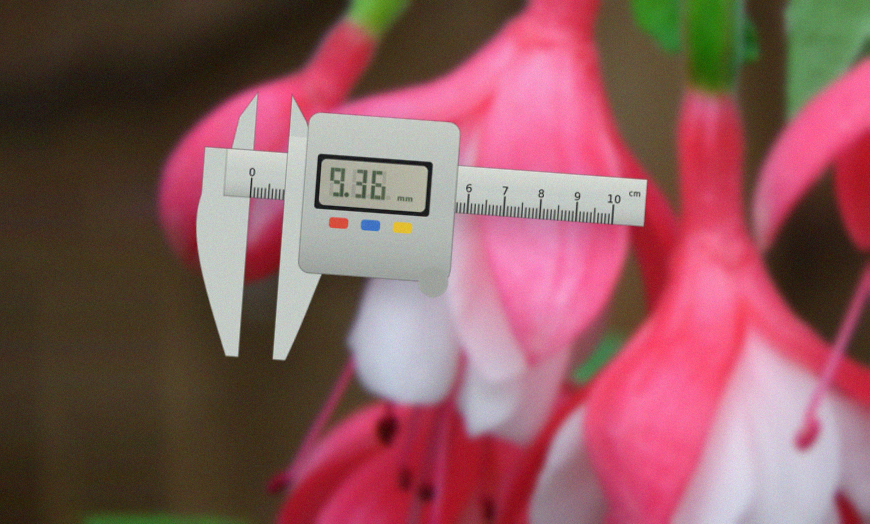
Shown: 9.36 mm
